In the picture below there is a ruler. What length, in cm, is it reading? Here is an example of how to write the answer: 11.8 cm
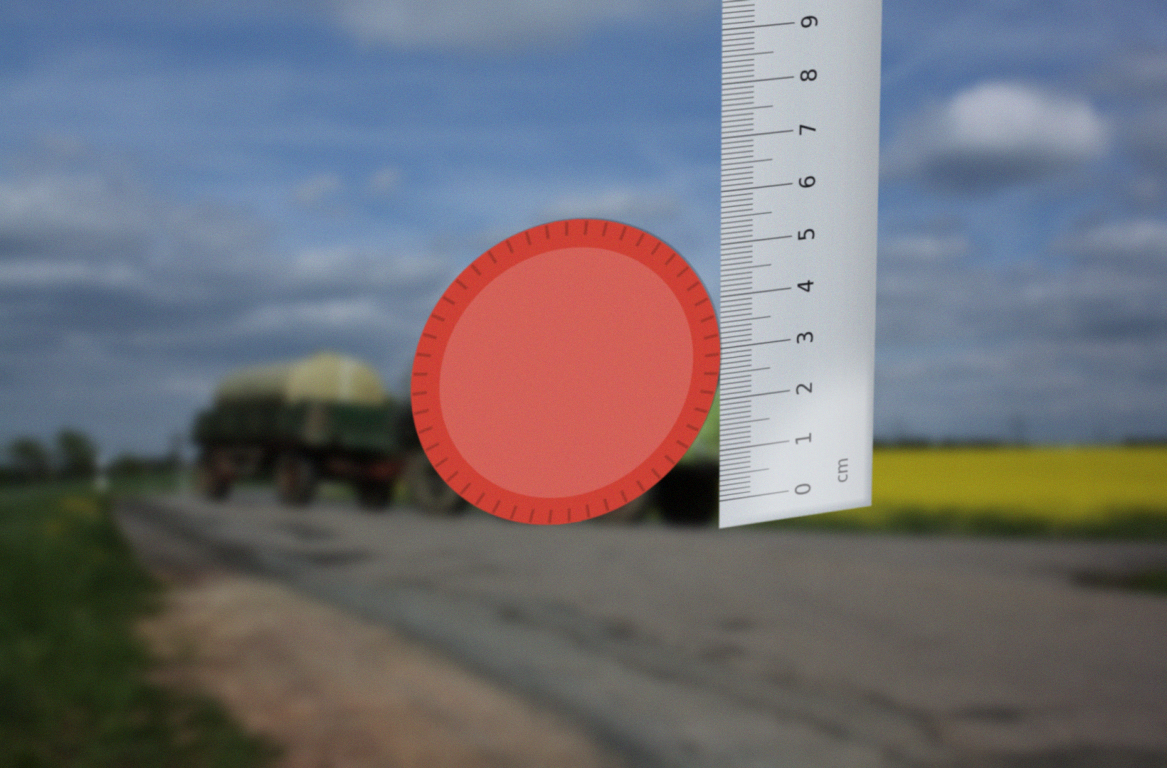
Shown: 5.8 cm
